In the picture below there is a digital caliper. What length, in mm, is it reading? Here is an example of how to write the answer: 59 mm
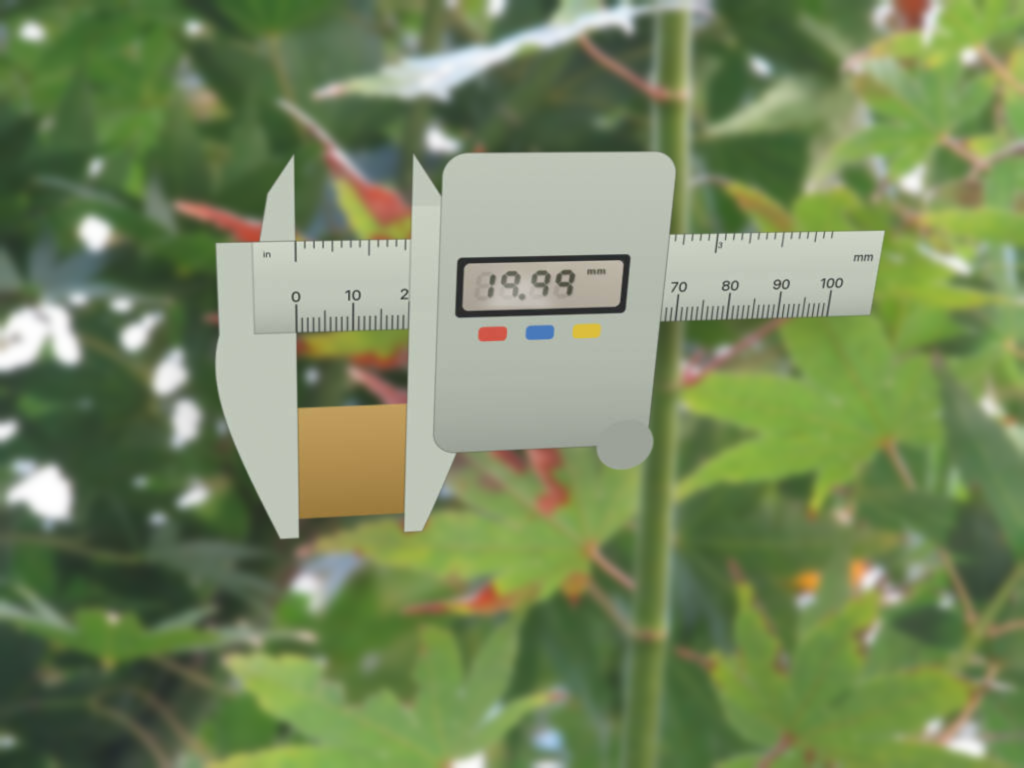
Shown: 19.99 mm
